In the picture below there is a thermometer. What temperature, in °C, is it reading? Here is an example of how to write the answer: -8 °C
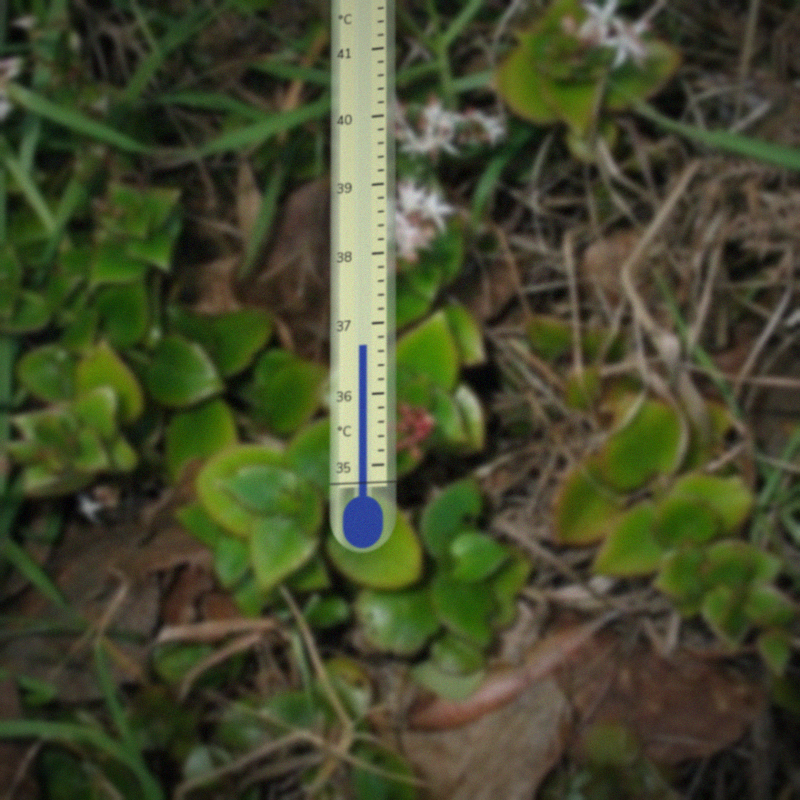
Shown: 36.7 °C
